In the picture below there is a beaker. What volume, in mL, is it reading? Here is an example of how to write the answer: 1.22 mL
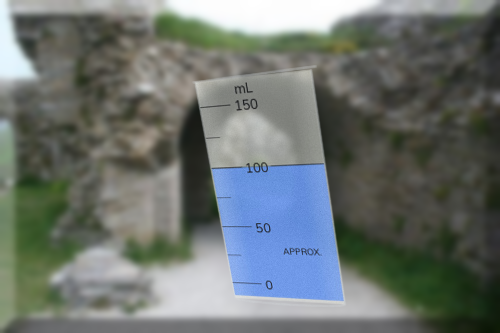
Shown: 100 mL
